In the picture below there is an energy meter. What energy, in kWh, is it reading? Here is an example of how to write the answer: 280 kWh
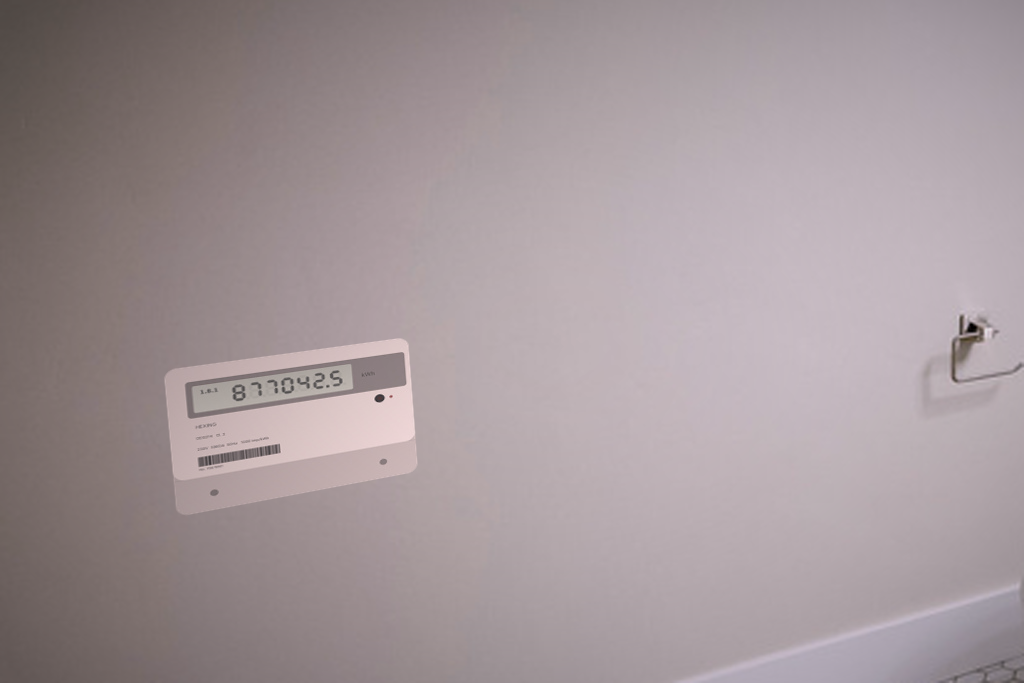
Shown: 877042.5 kWh
